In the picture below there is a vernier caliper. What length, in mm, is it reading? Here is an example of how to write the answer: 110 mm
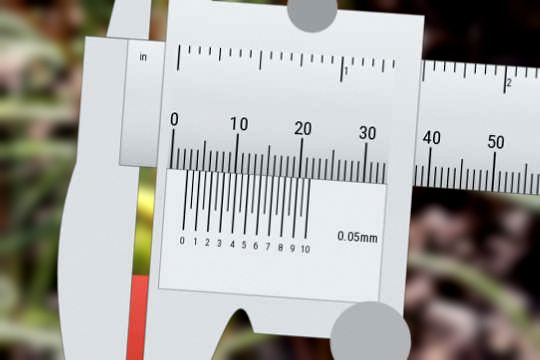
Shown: 2.6 mm
